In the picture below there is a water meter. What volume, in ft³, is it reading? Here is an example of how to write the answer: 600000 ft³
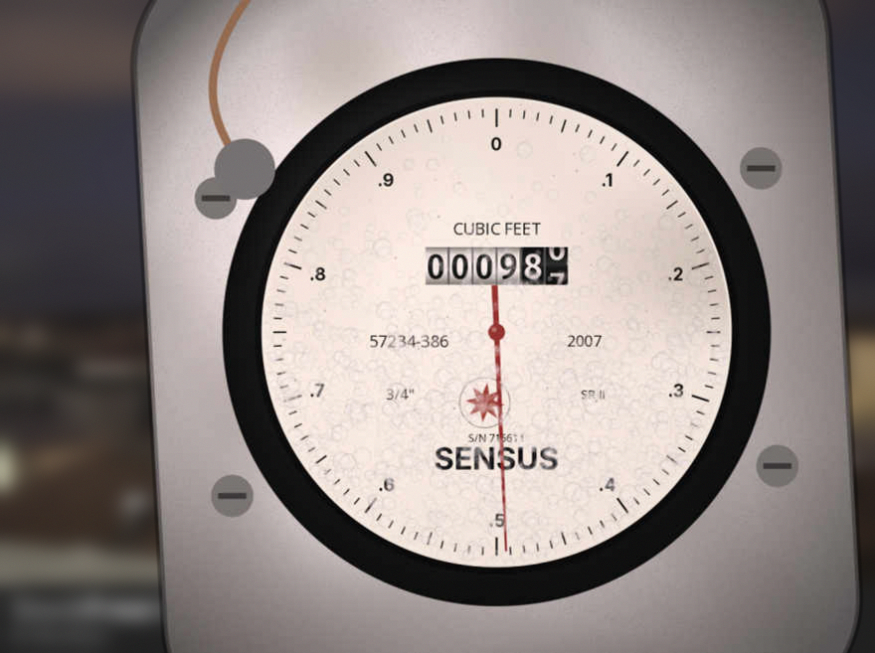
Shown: 986.49 ft³
